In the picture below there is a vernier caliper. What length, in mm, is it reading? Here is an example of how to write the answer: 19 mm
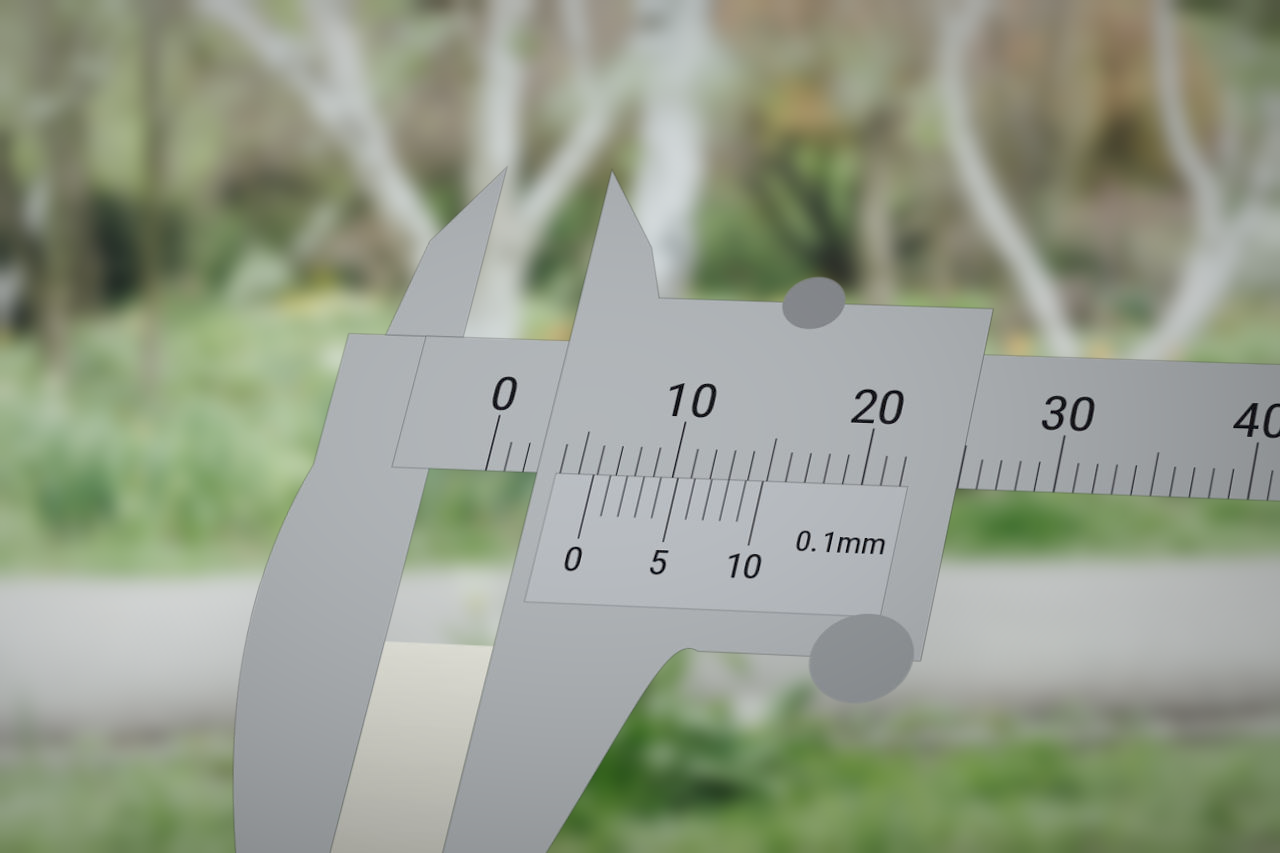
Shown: 5.8 mm
